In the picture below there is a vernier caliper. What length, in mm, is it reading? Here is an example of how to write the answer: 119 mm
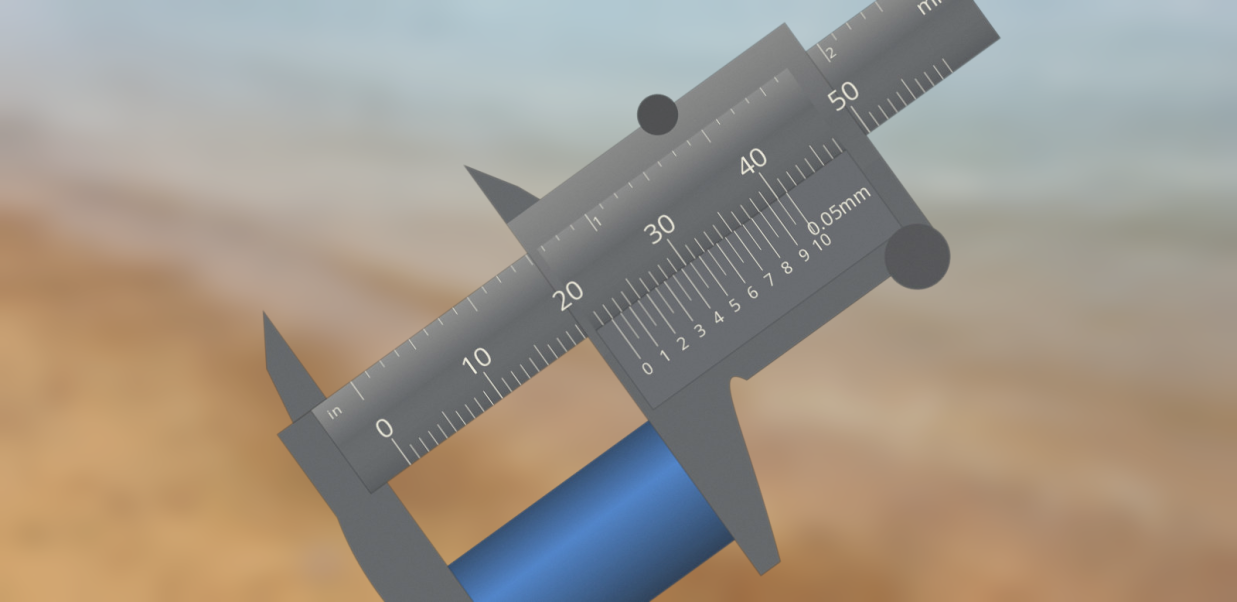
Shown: 21.9 mm
